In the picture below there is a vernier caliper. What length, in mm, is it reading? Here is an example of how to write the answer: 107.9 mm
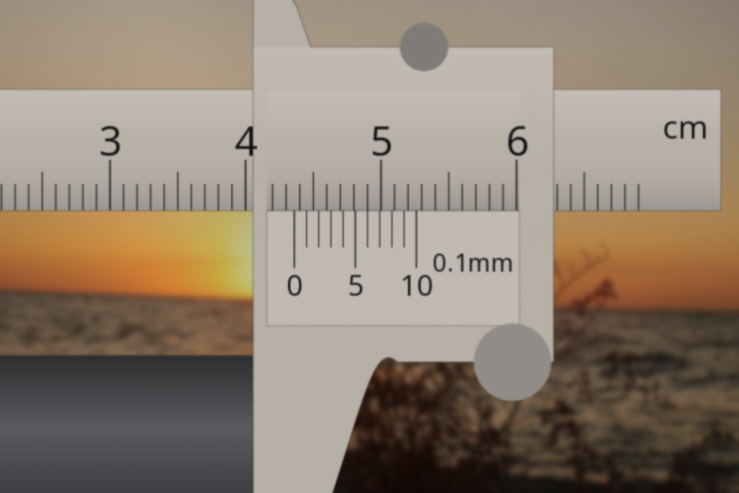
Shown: 43.6 mm
